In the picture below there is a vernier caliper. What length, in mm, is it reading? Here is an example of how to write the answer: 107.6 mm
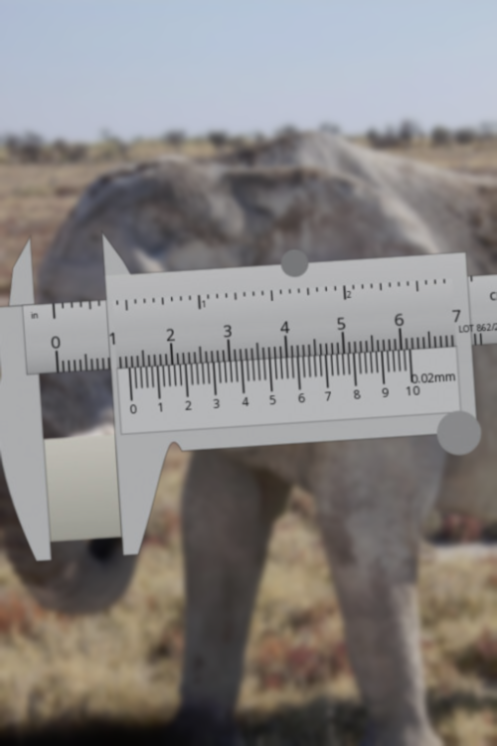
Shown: 12.5 mm
